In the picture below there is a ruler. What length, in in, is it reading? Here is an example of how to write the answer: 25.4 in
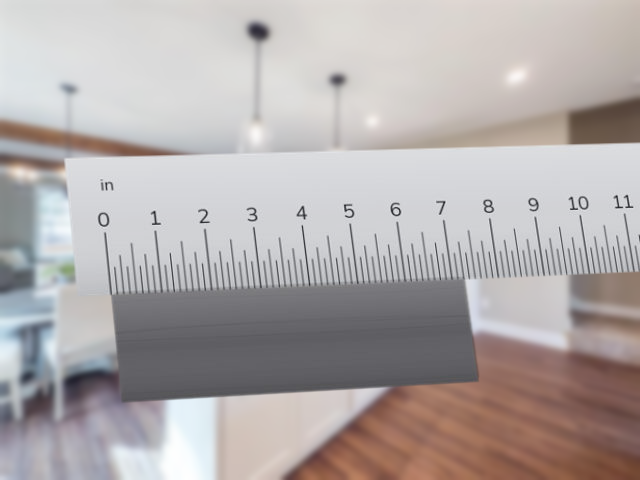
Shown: 7.25 in
